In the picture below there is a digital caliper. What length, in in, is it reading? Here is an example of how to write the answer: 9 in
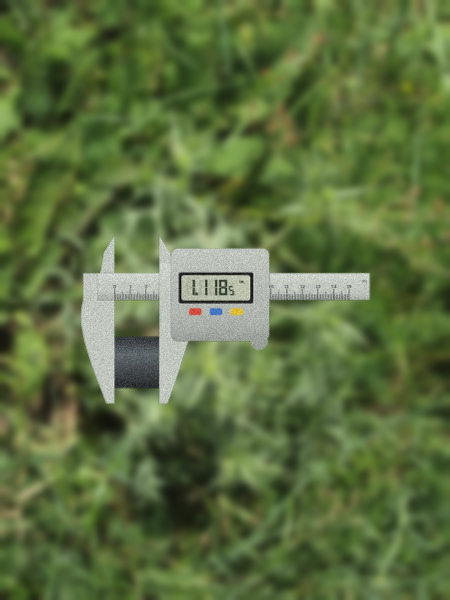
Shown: 1.1185 in
